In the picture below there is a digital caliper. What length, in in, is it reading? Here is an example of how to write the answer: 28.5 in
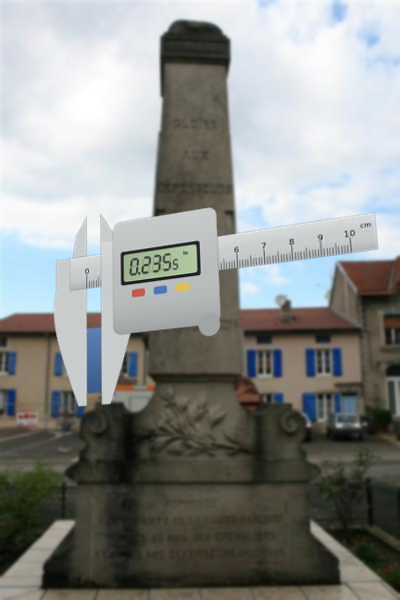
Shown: 0.2355 in
